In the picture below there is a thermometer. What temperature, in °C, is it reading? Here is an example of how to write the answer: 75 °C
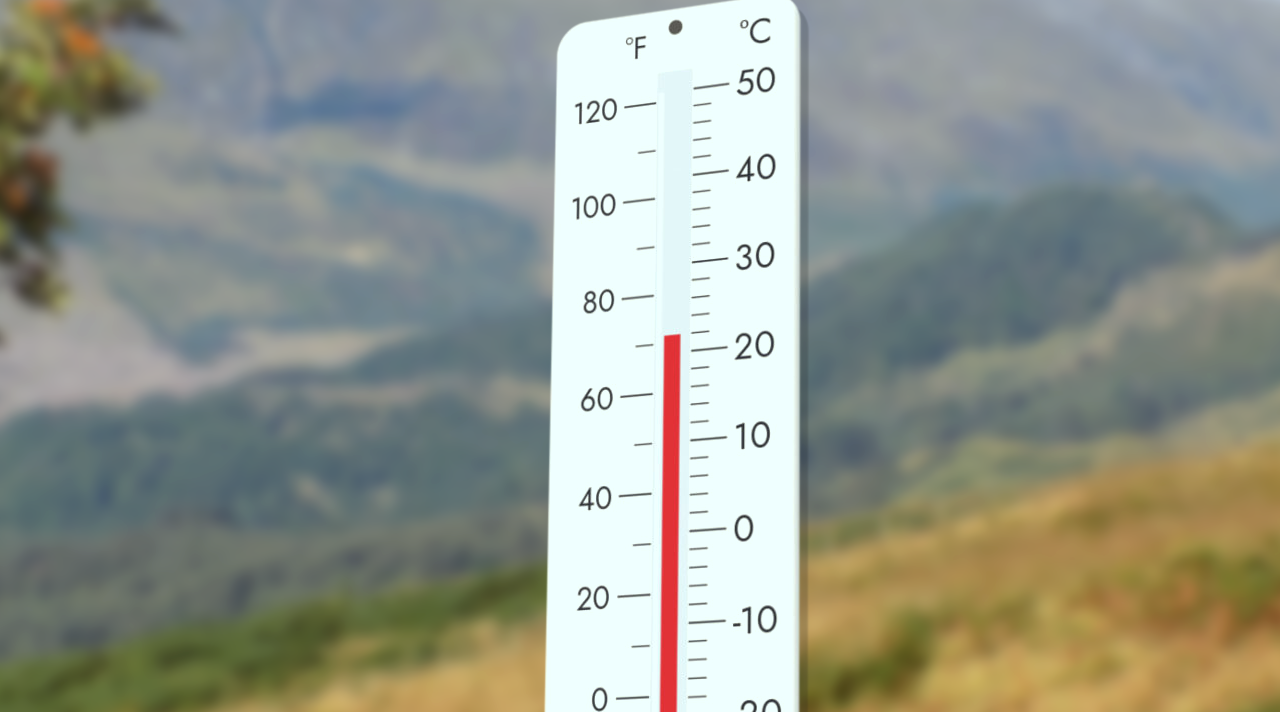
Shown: 22 °C
